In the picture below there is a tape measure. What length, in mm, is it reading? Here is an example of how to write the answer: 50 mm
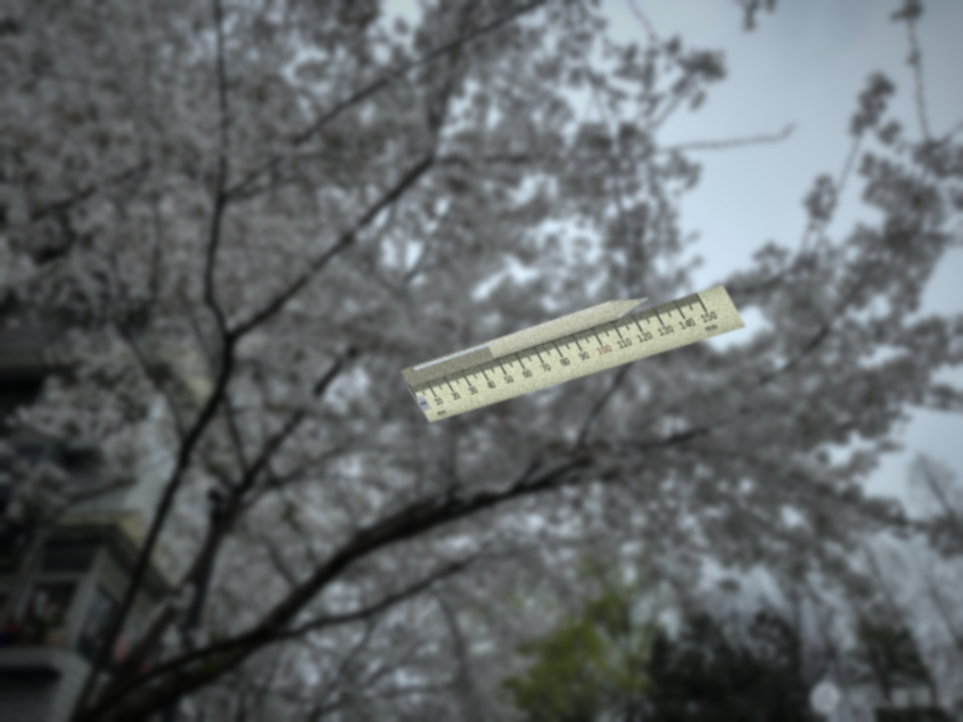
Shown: 130 mm
